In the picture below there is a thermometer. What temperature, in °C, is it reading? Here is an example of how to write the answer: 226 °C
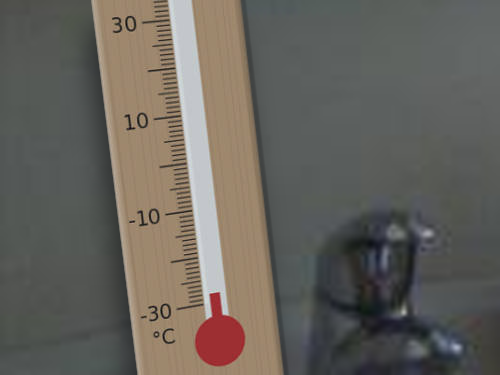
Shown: -28 °C
